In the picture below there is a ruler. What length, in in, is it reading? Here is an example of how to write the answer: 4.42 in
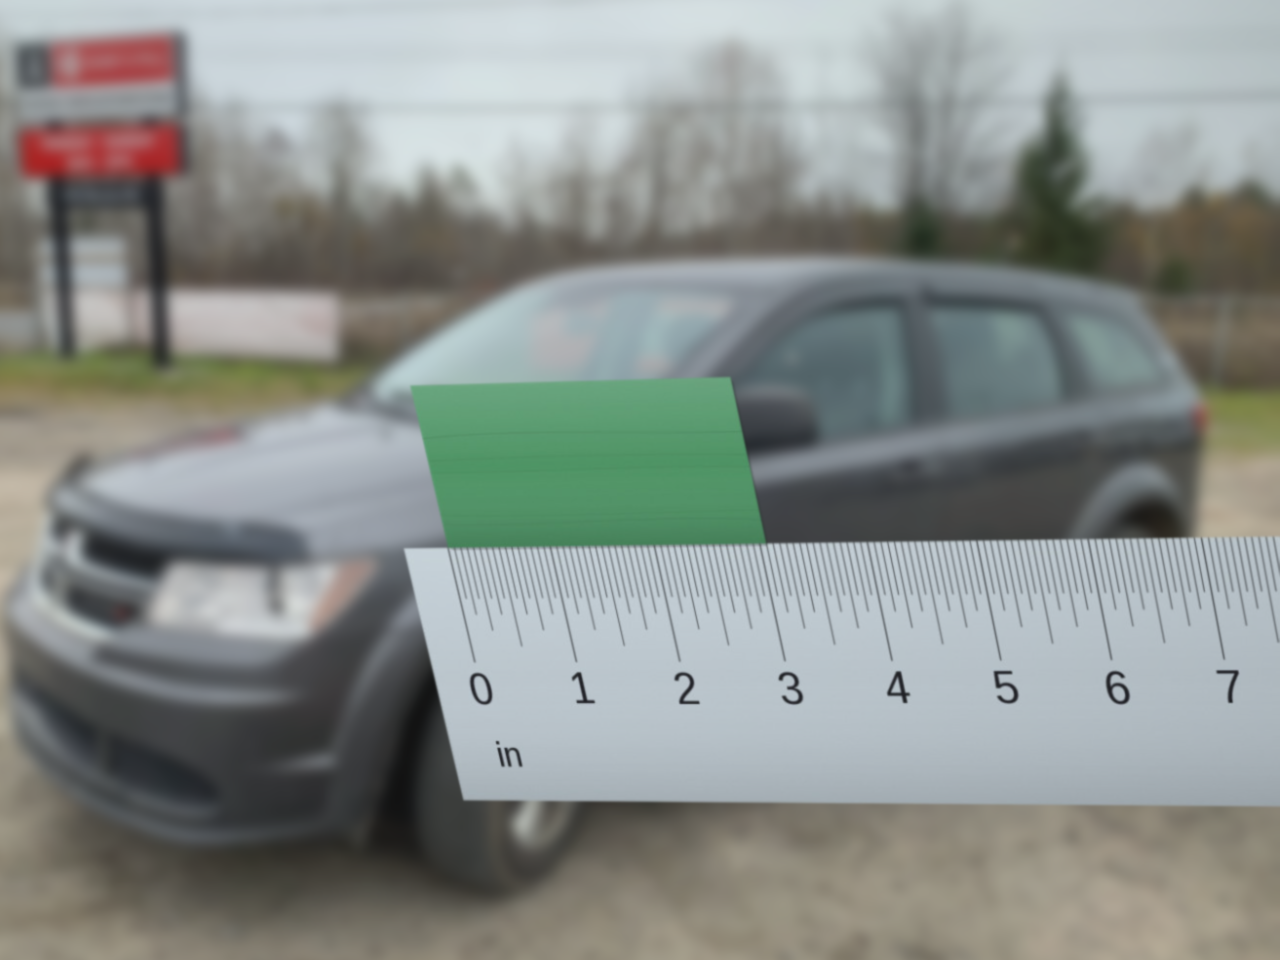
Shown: 3.0625 in
